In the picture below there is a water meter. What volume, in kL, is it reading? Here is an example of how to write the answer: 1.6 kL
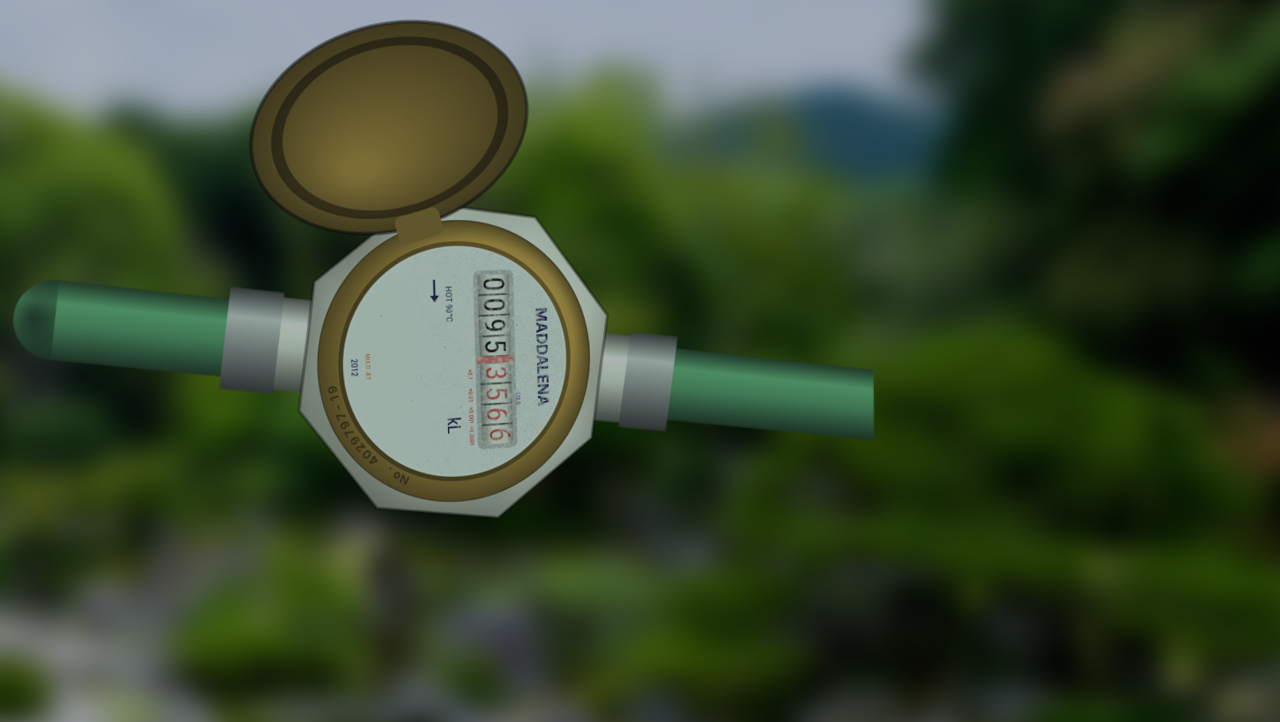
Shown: 95.3566 kL
